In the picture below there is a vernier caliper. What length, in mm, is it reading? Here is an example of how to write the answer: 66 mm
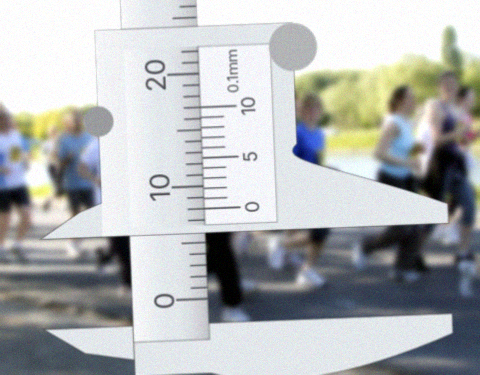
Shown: 8.0 mm
